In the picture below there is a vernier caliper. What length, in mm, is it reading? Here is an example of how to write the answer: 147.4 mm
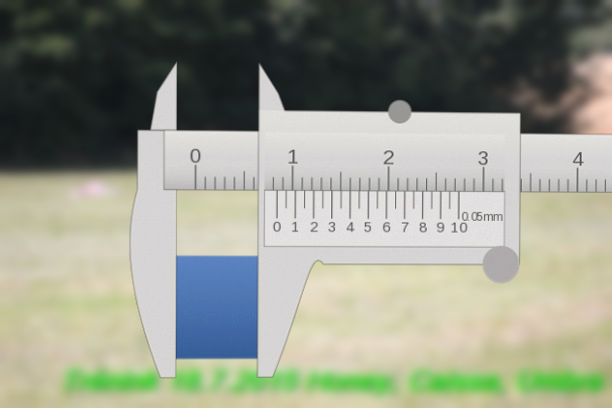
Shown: 8.4 mm
